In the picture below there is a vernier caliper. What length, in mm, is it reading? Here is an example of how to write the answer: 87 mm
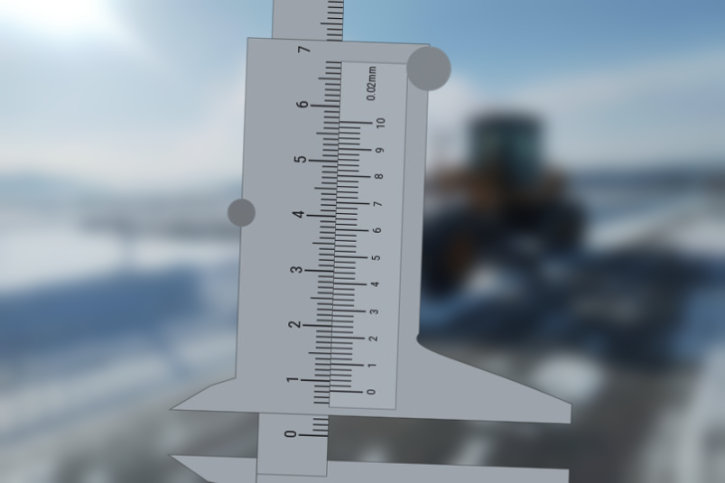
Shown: 8.2 mm
